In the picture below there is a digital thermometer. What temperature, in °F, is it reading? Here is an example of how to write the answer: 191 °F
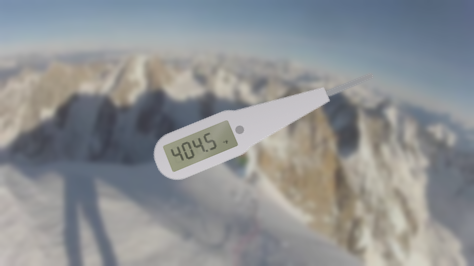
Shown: 404.5 °F
